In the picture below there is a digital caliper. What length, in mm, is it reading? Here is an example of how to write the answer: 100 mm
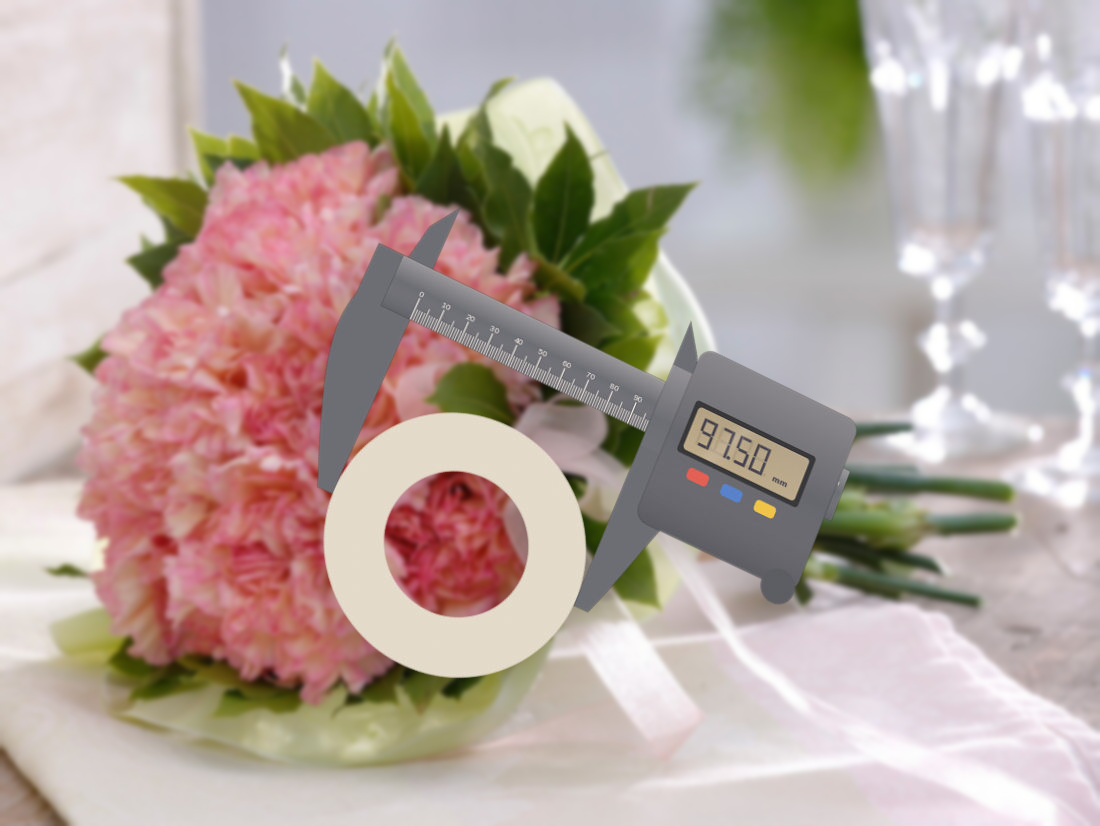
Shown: 97.50 mm
